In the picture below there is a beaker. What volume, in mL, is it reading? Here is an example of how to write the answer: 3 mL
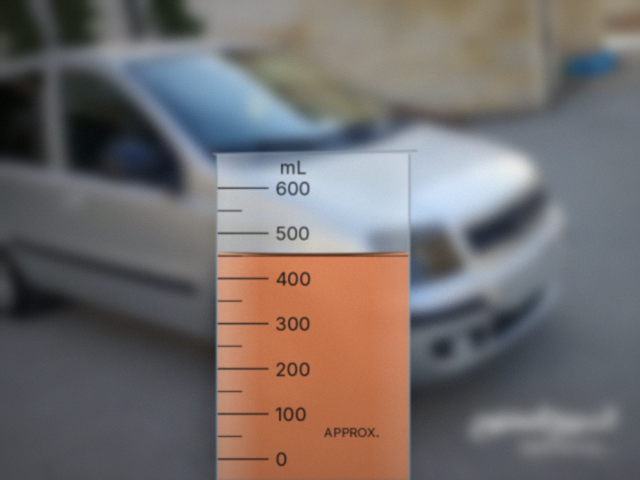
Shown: 450 mL
